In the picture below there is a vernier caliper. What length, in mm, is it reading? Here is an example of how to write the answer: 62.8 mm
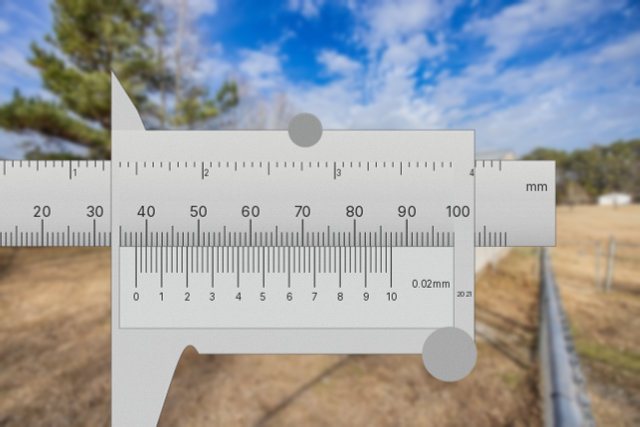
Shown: 38.0 mm
